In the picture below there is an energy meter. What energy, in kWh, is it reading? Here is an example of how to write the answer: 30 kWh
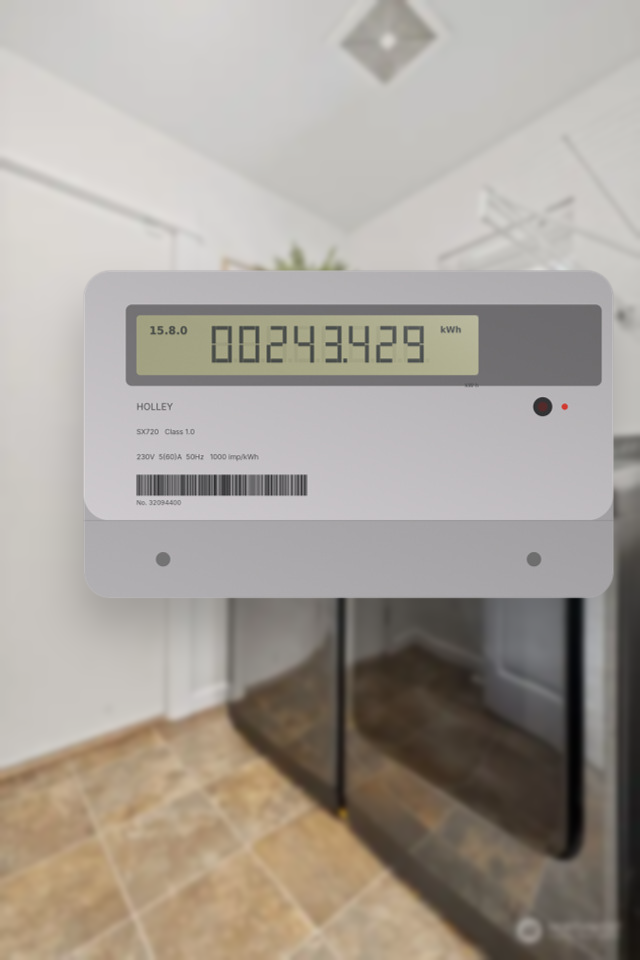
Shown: 243.429 kWh
